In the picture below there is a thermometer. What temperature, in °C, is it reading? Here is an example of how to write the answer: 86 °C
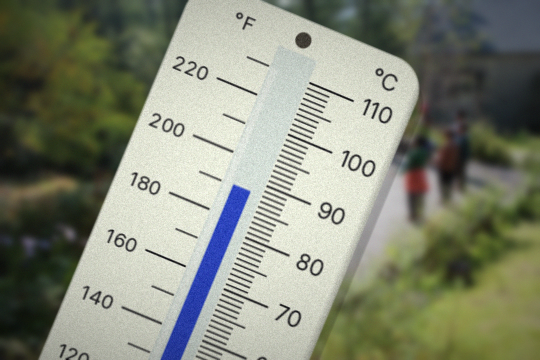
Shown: 88 °C
